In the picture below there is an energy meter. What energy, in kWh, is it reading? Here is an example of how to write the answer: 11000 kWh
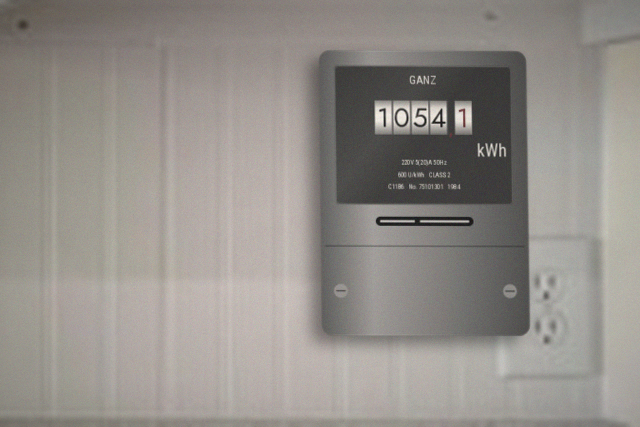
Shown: 1054.1 kWh
